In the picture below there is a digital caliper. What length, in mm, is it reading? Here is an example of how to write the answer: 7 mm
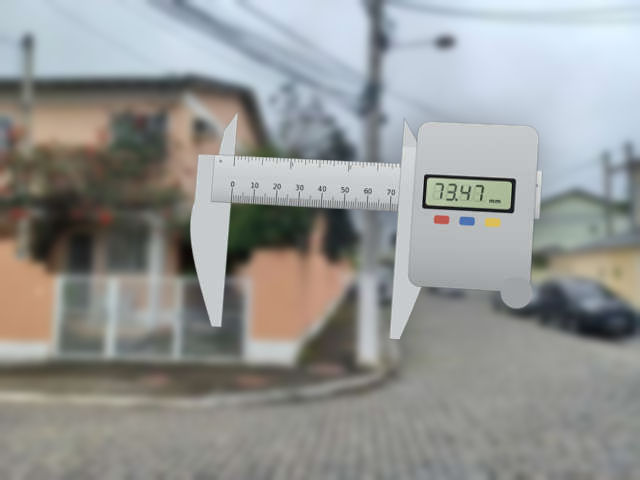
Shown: 73.47 mm
